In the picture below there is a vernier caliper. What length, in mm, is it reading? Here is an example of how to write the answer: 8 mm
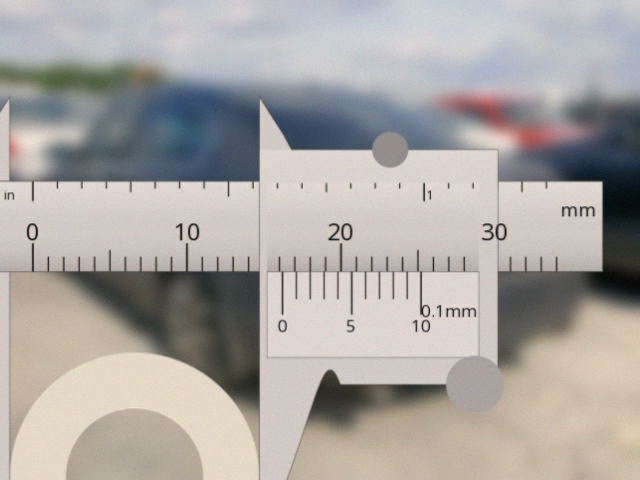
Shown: 16.2 mm
